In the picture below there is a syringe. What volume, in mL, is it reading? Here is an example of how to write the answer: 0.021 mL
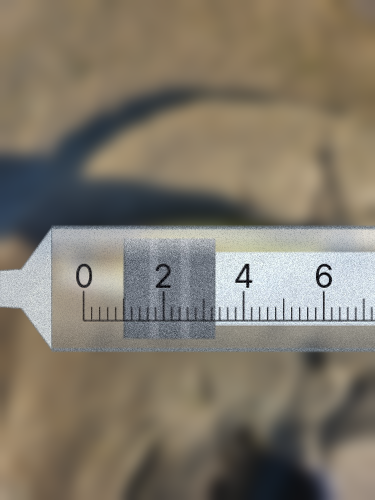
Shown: 1 mL
